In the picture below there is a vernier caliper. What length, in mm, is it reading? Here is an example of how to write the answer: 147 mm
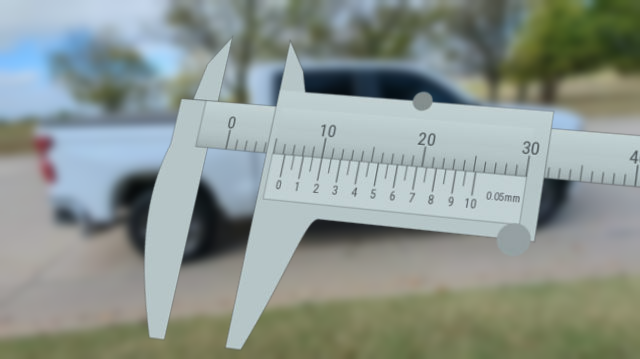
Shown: 6.2 mm
